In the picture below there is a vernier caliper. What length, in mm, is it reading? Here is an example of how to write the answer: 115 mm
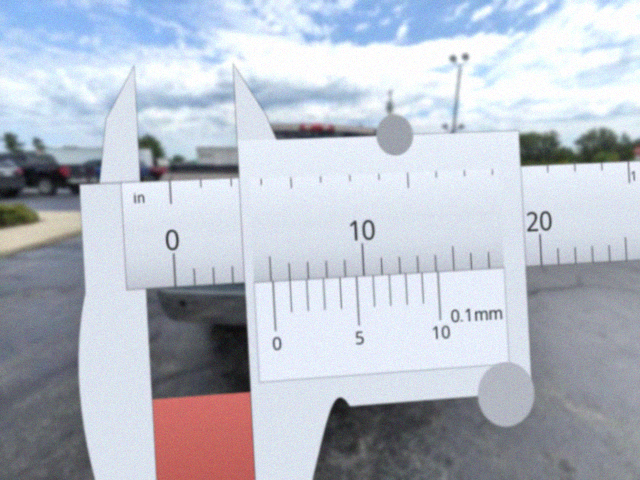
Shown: 5.1 mm
